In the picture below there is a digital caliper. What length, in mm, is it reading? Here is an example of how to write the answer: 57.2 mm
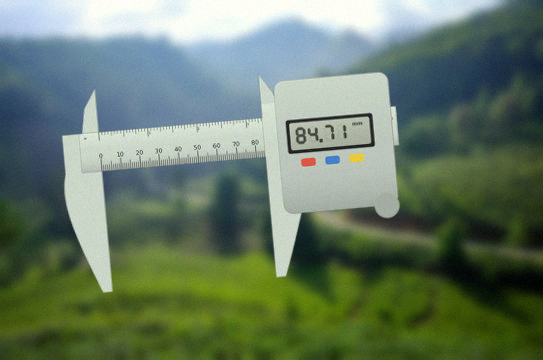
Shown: 84.71 mm
